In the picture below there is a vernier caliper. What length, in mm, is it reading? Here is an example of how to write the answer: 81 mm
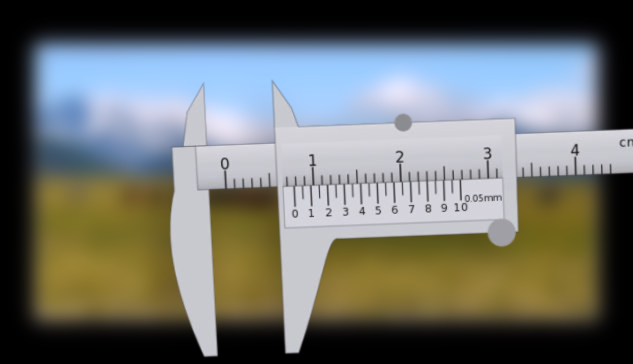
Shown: 7.8 mm
